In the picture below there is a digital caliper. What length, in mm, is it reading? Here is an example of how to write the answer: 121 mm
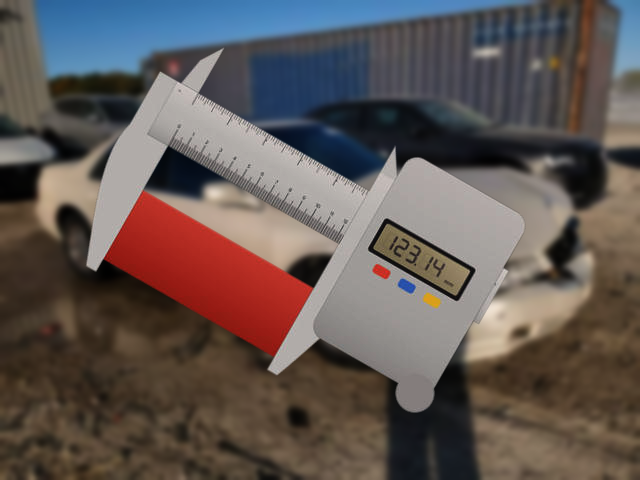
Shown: 123.14 mm
